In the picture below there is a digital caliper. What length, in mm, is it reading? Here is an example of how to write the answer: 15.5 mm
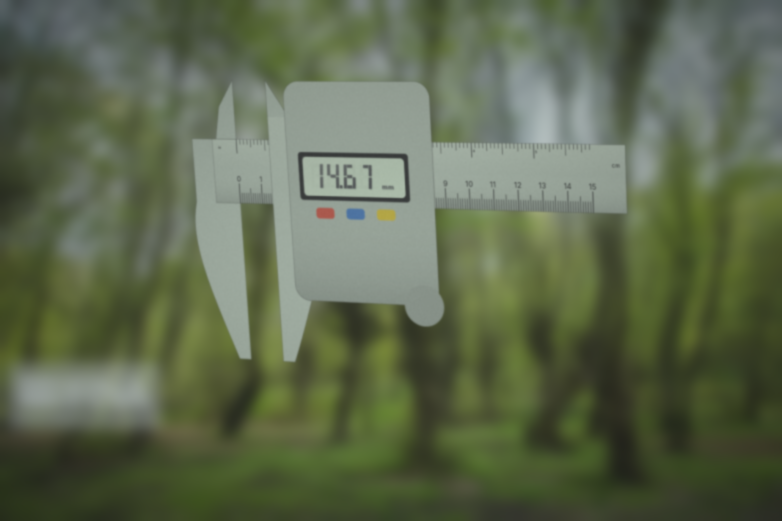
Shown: 14.67 mm
